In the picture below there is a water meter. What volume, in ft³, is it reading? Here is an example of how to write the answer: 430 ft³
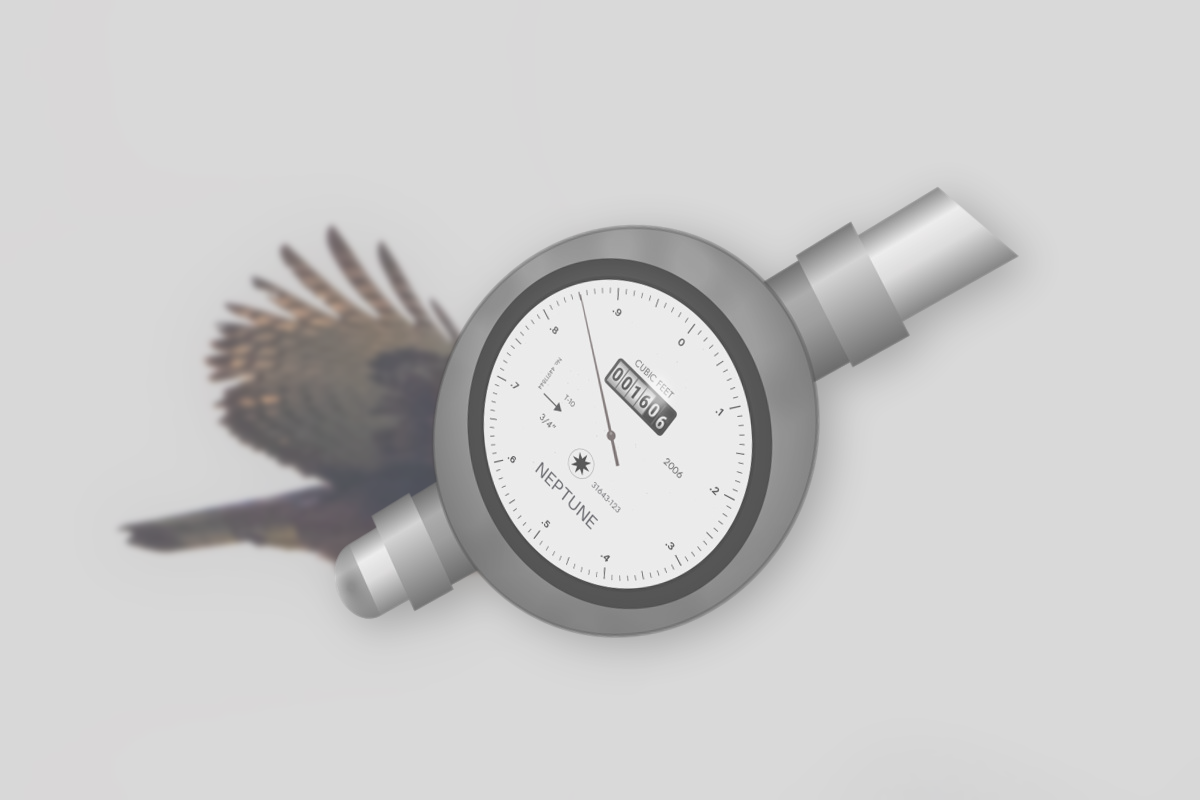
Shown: 1605.85 ft³
